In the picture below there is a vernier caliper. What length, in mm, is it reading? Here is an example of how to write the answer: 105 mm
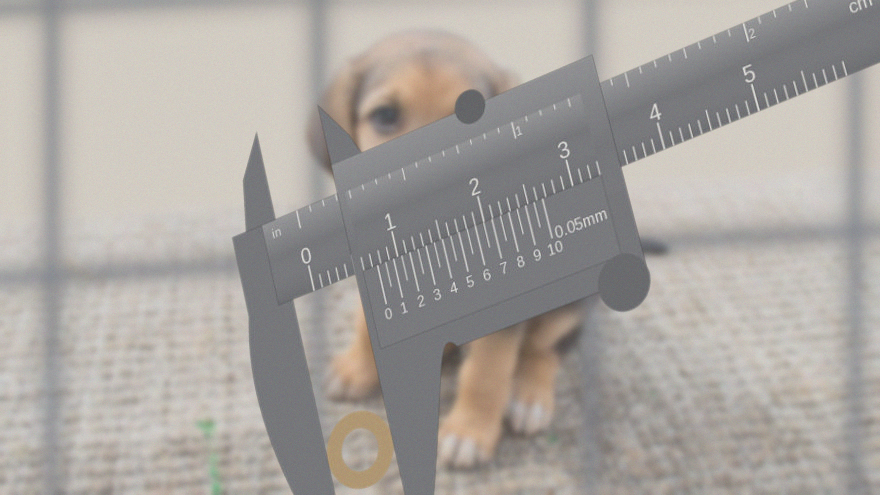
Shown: 7.6 mm
